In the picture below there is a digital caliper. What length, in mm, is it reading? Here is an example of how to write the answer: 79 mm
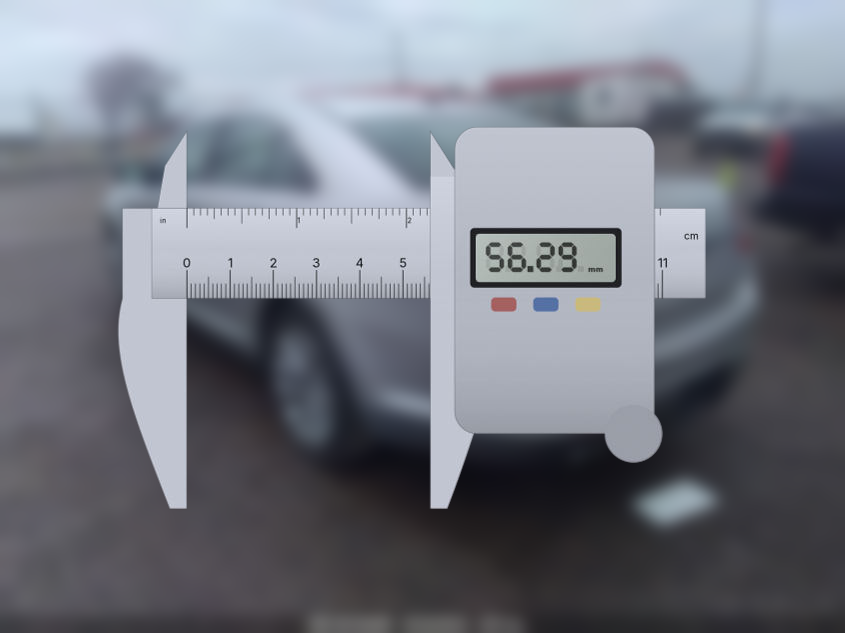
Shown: 56.29 mm
